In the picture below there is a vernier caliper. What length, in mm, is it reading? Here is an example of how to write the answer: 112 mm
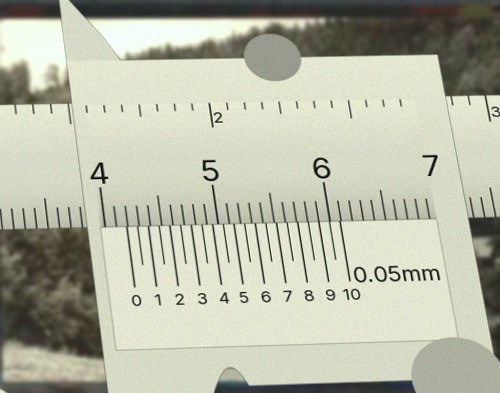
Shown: 41.9 mm
